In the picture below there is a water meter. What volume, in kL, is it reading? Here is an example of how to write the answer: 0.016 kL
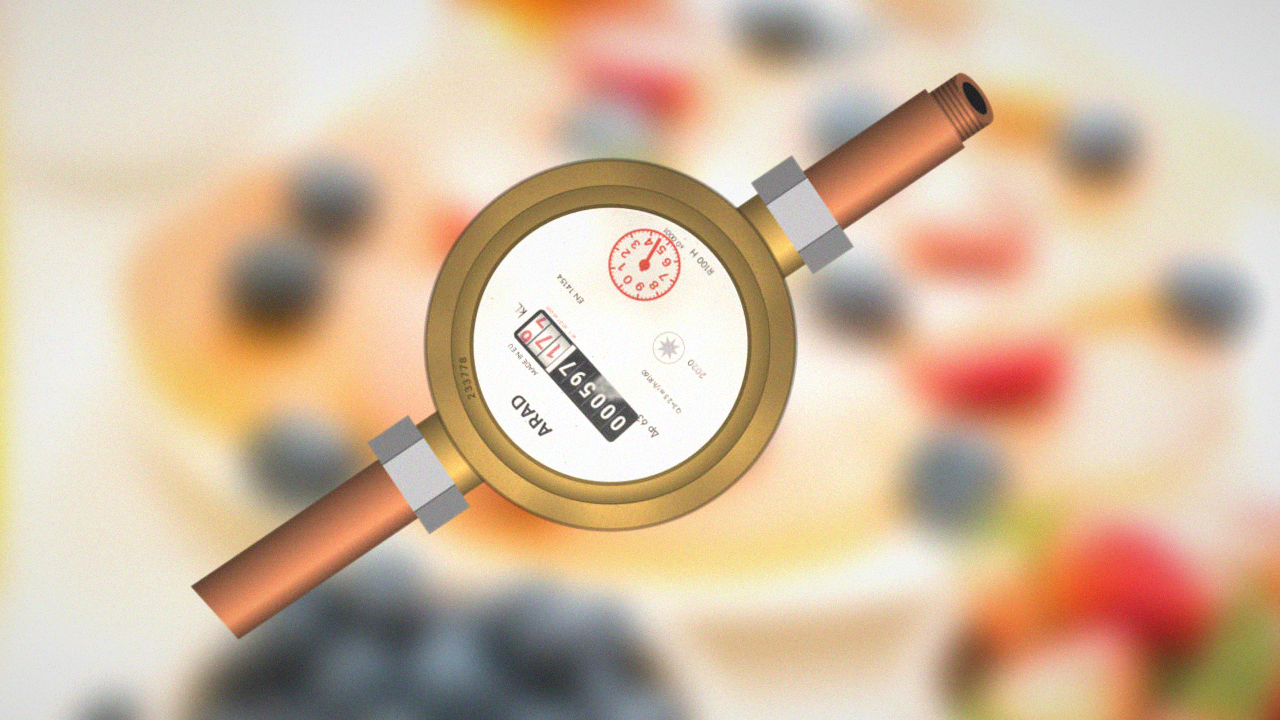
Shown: 597.1764 kL
